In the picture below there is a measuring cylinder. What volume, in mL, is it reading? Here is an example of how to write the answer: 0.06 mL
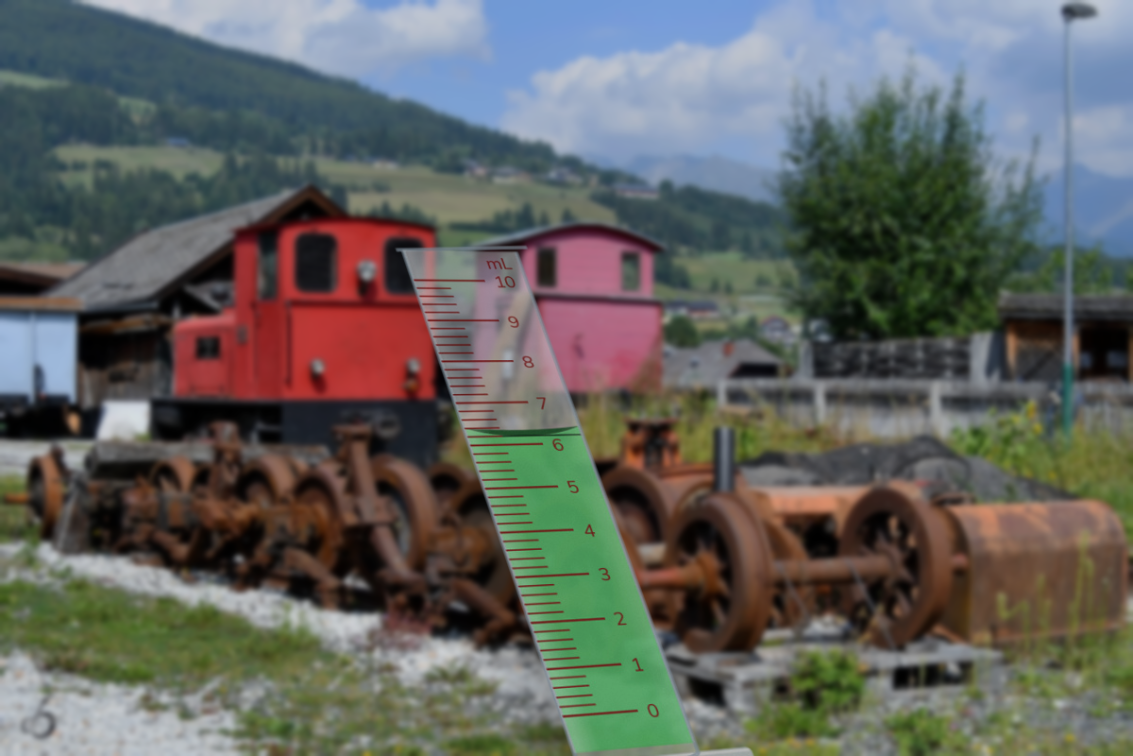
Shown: 6.2 mL
